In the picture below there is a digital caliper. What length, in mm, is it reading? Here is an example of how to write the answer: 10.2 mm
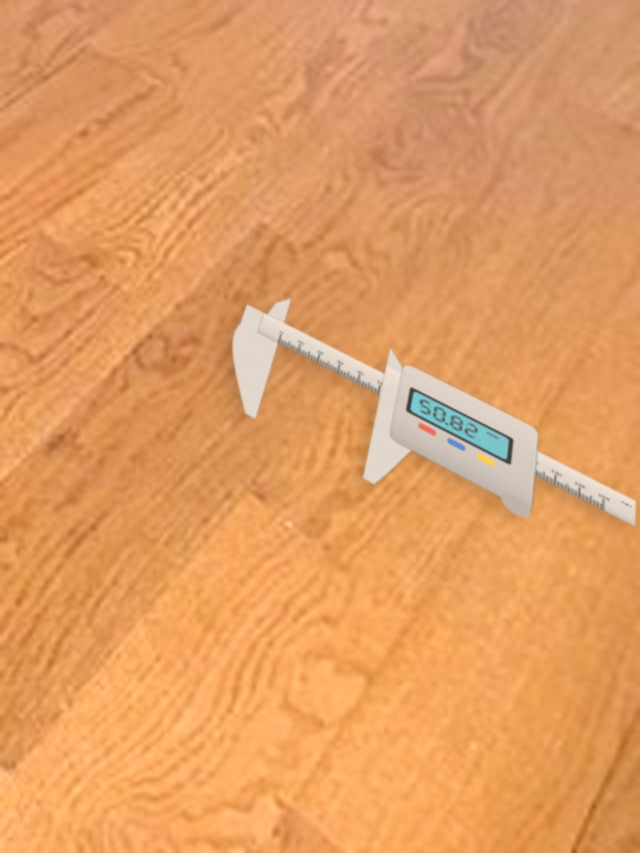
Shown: 50.82 mm
